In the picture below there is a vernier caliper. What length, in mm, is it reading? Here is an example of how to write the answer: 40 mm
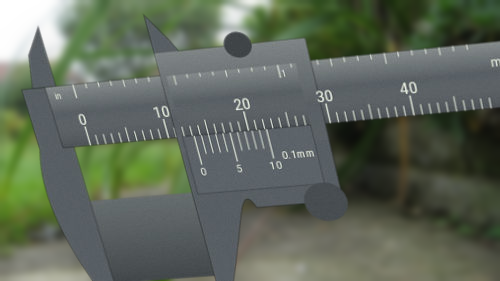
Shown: 13.2 mm
